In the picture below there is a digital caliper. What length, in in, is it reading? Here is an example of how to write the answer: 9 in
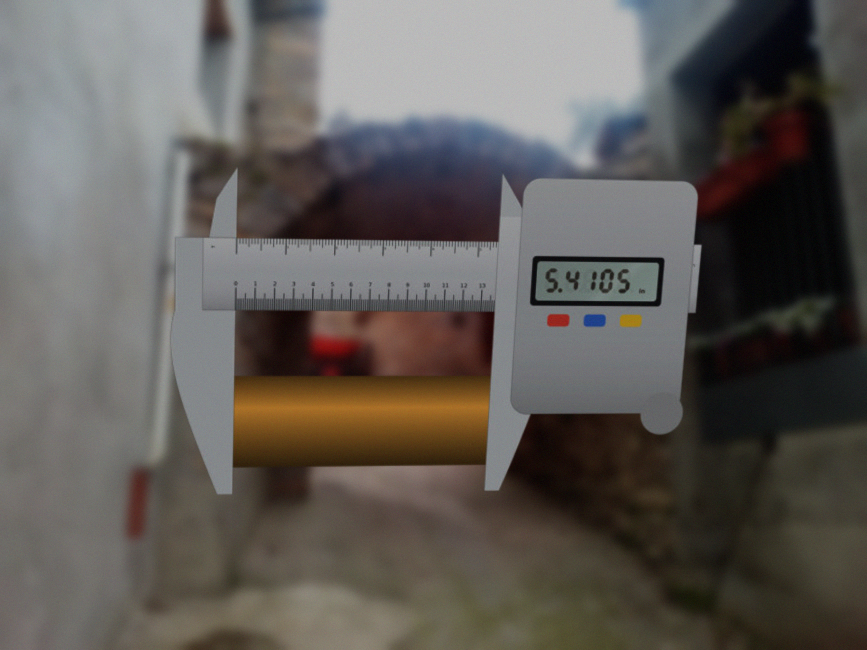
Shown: 5.4105 in
